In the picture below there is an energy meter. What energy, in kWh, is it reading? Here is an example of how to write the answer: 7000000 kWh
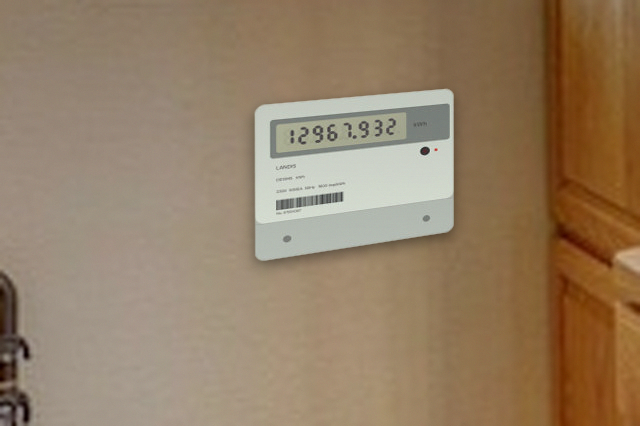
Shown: 12967.932 kWh
